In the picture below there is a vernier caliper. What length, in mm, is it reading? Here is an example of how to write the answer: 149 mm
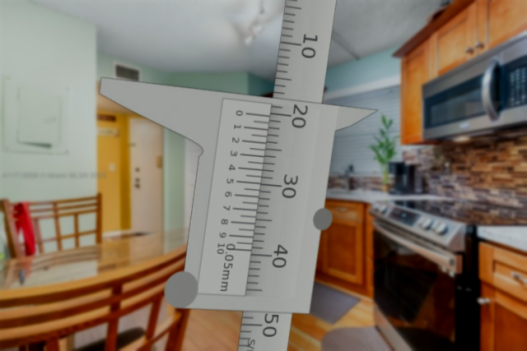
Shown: 20.4 mm
